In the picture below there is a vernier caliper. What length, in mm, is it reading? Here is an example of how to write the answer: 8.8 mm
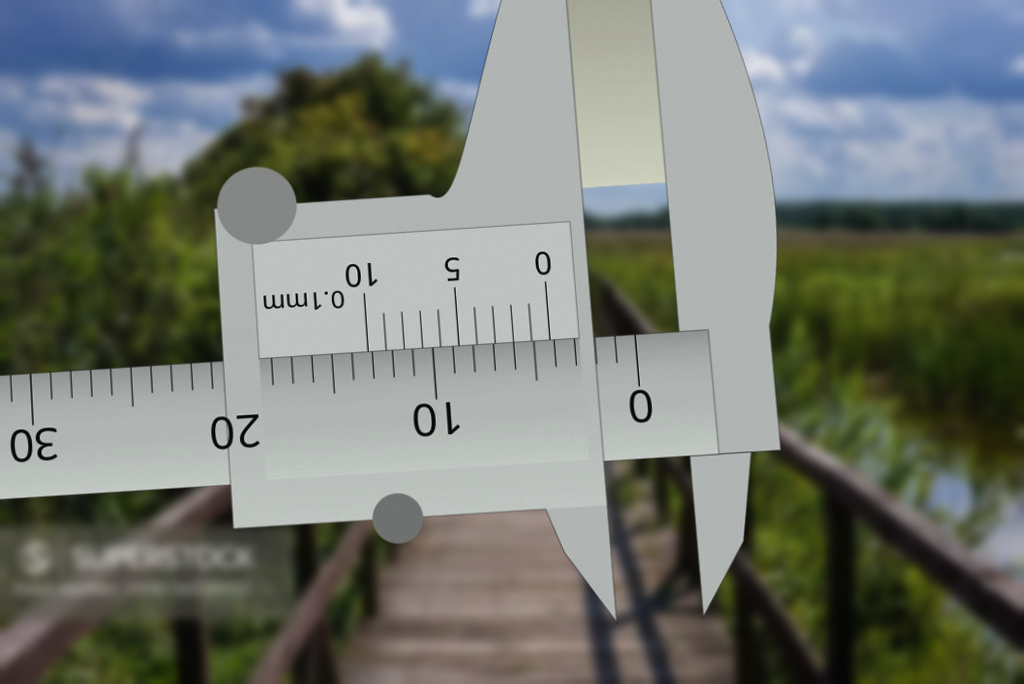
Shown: 4.2 mm
